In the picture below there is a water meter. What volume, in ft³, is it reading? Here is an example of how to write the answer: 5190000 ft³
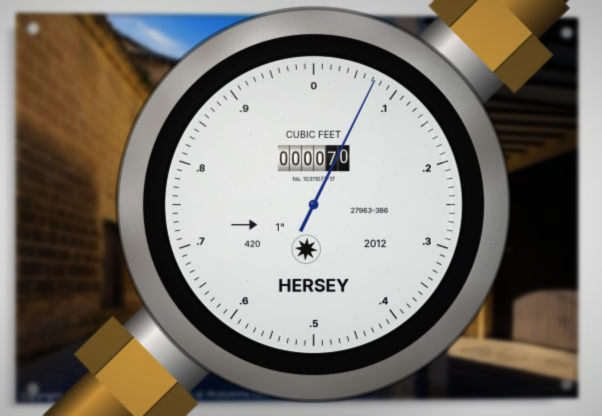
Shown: 70.07 ft³
